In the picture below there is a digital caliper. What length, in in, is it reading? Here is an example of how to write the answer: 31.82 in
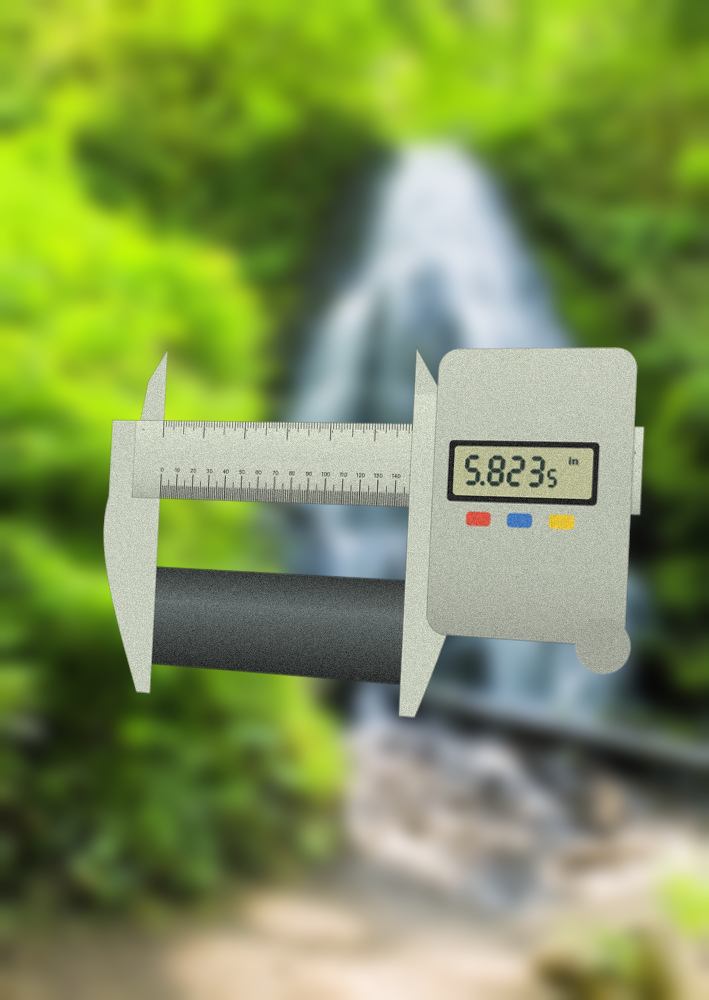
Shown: 5.8235 in
